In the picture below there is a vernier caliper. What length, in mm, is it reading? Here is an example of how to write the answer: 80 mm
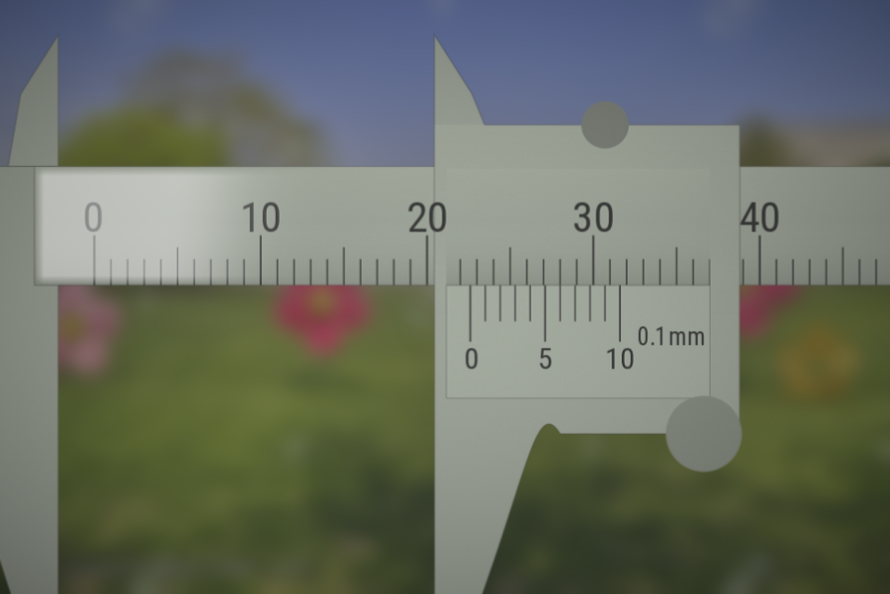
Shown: 22.6 mm
